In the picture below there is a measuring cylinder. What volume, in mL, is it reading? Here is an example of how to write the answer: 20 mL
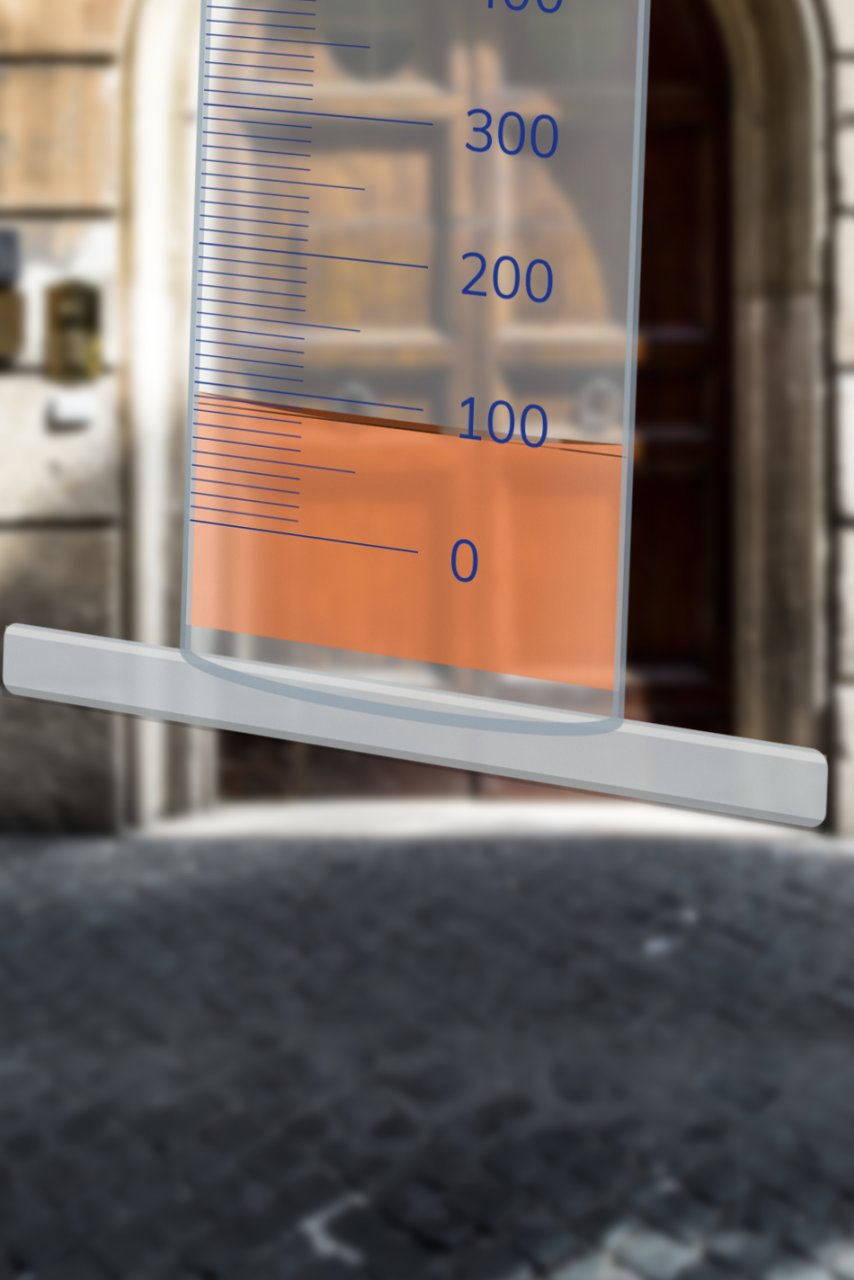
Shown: 85 mL
